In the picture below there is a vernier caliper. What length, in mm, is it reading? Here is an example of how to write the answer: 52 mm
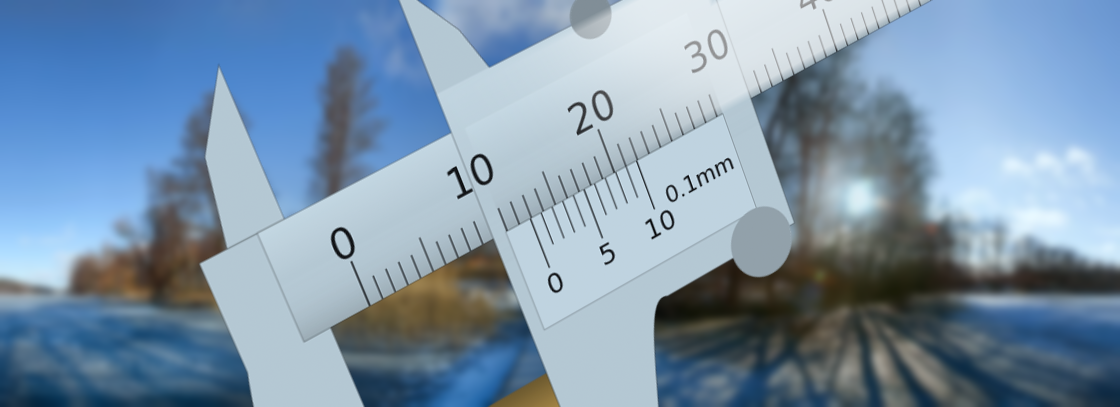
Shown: 12.9 mm
